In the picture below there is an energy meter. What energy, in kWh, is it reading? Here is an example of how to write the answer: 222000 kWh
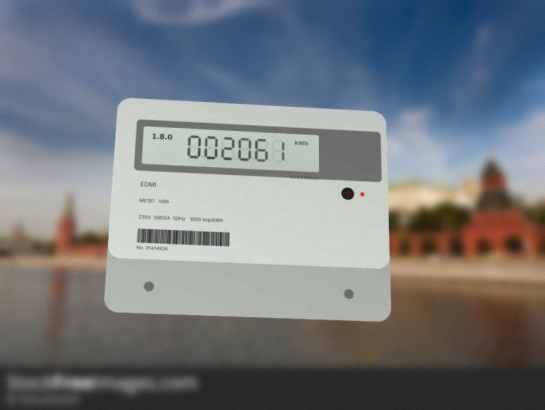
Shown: 2061 kWh
